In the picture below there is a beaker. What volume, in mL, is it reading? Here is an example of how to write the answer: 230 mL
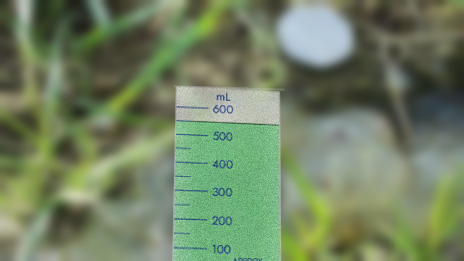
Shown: 550 mL
